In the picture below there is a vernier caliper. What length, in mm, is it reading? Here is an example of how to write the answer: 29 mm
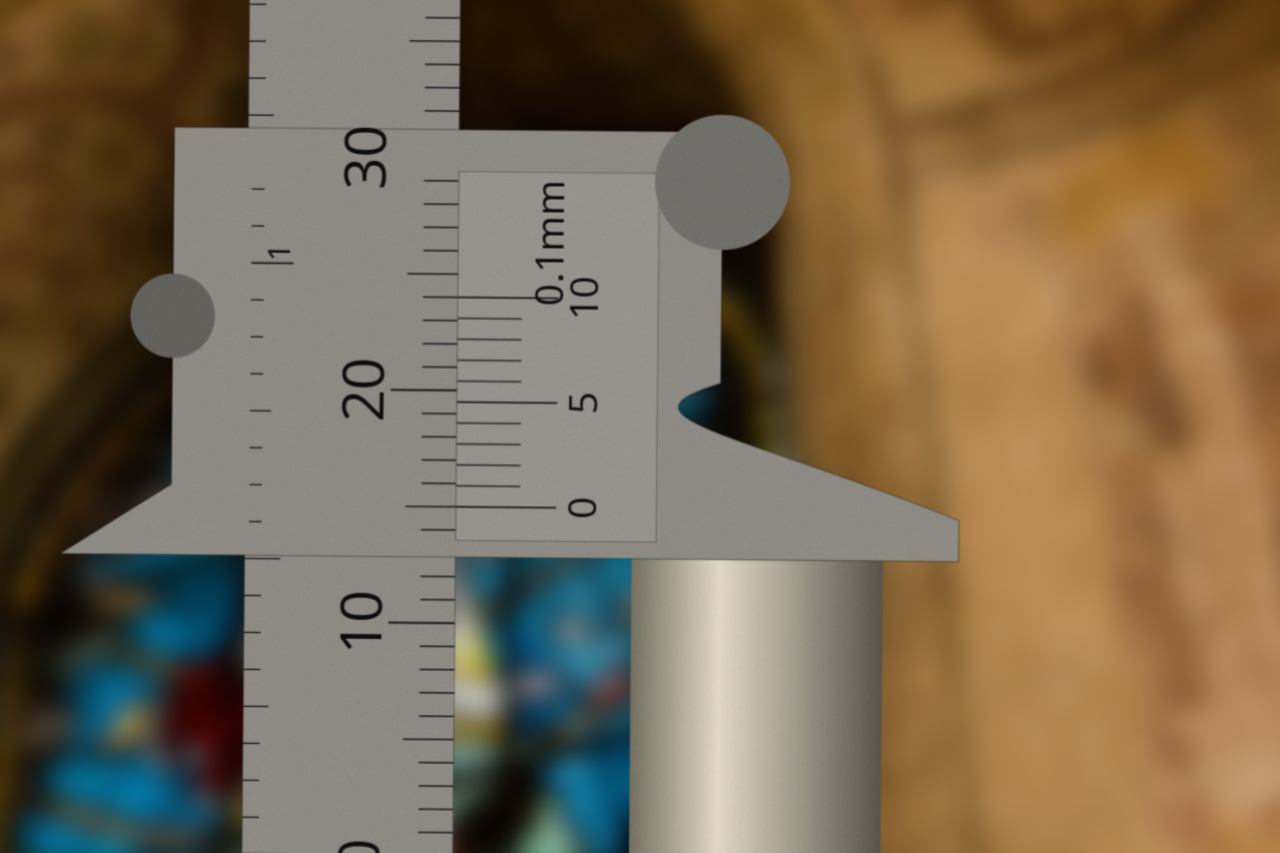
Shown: 15.0 mm
